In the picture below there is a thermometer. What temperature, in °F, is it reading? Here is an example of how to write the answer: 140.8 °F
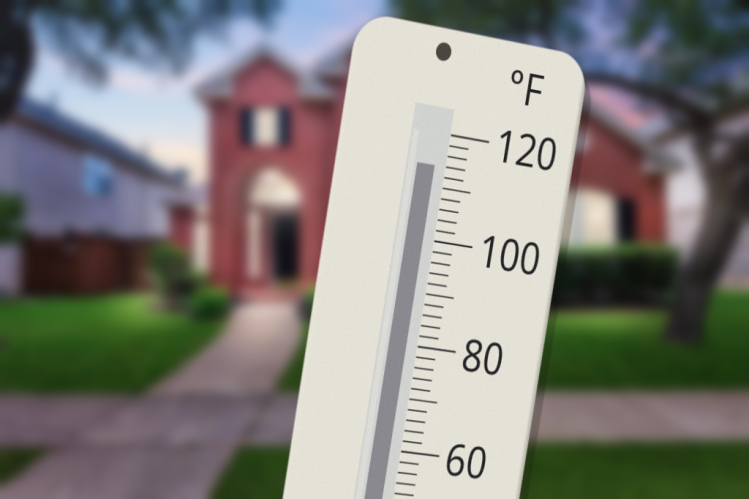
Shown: 114 °F
